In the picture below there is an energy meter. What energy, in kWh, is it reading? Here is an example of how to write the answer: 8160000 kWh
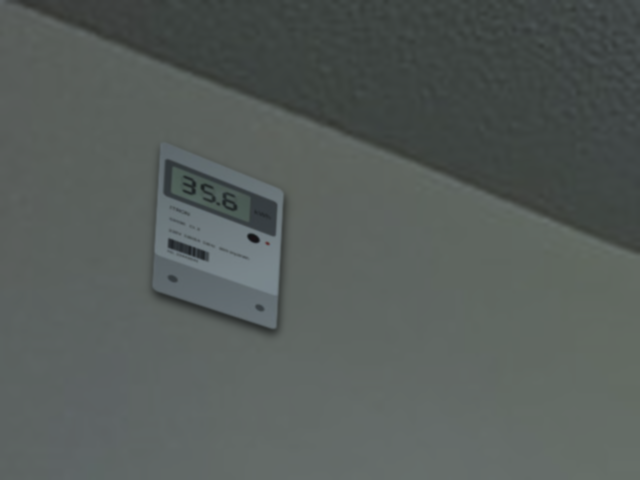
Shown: 35.6 kWh
